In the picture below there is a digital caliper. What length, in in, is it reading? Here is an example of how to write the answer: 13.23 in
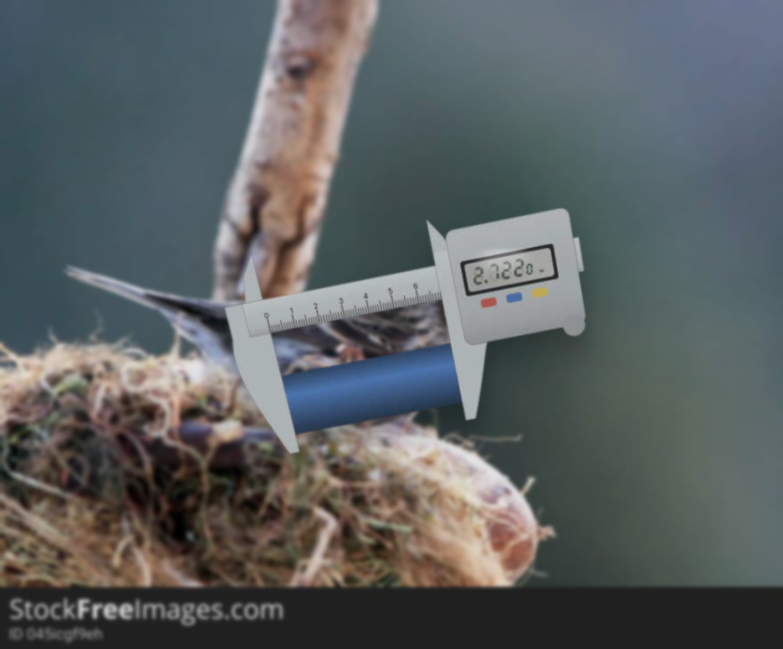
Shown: 2.7220 in
